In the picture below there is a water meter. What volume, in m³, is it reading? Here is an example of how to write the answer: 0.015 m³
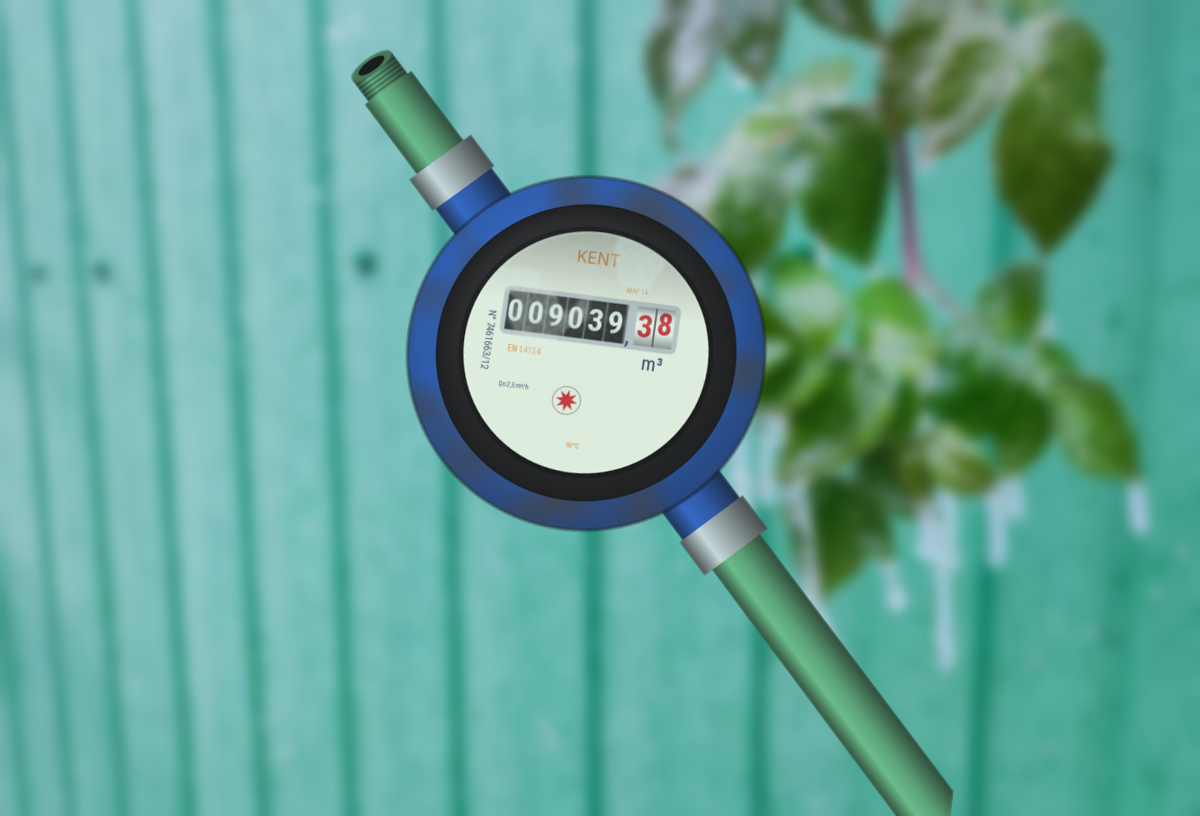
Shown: 9039.38 m³
